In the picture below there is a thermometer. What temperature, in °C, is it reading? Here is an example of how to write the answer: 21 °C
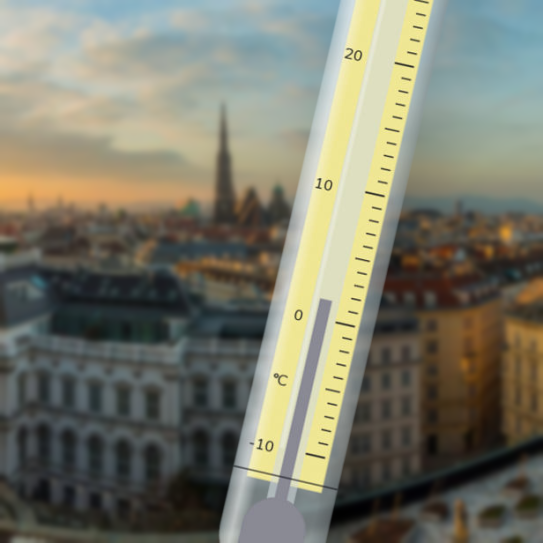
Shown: 1.5 °C
